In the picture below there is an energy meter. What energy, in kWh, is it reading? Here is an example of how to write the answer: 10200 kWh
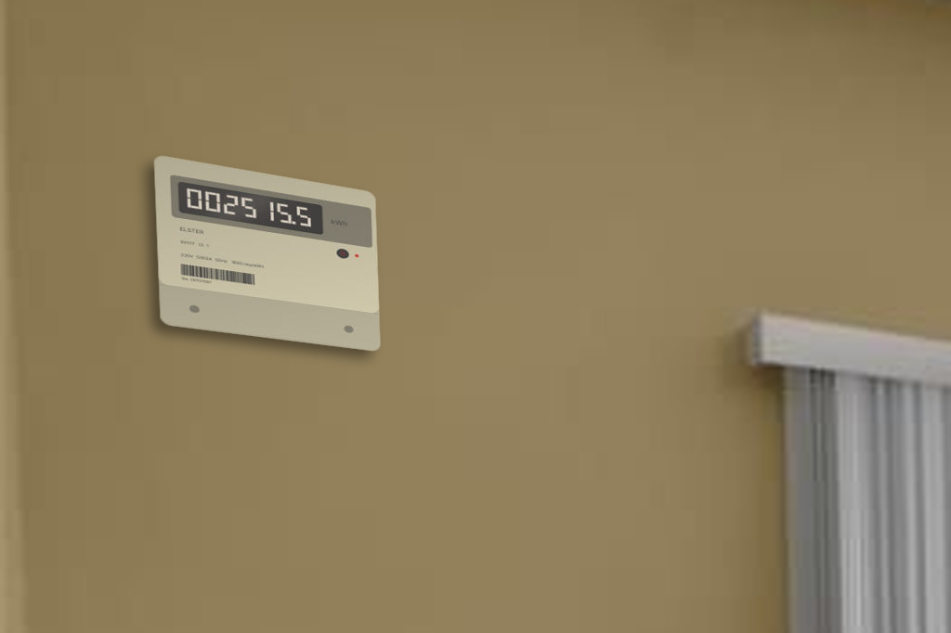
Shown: 2515.5 kWh
